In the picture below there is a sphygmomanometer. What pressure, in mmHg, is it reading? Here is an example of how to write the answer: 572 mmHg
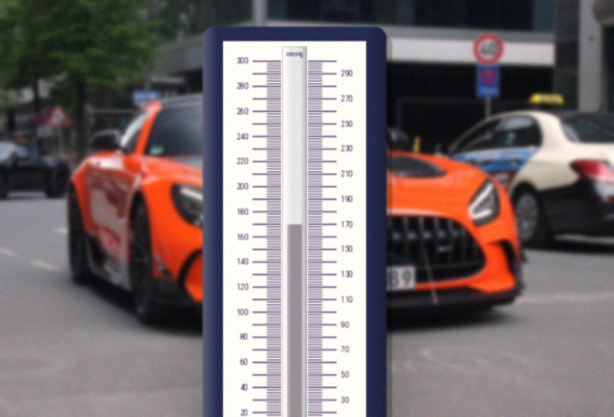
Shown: 170 mmHg
